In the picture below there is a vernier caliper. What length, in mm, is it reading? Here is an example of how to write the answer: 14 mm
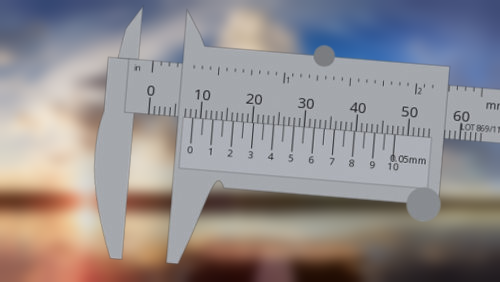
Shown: 8.5 mm
